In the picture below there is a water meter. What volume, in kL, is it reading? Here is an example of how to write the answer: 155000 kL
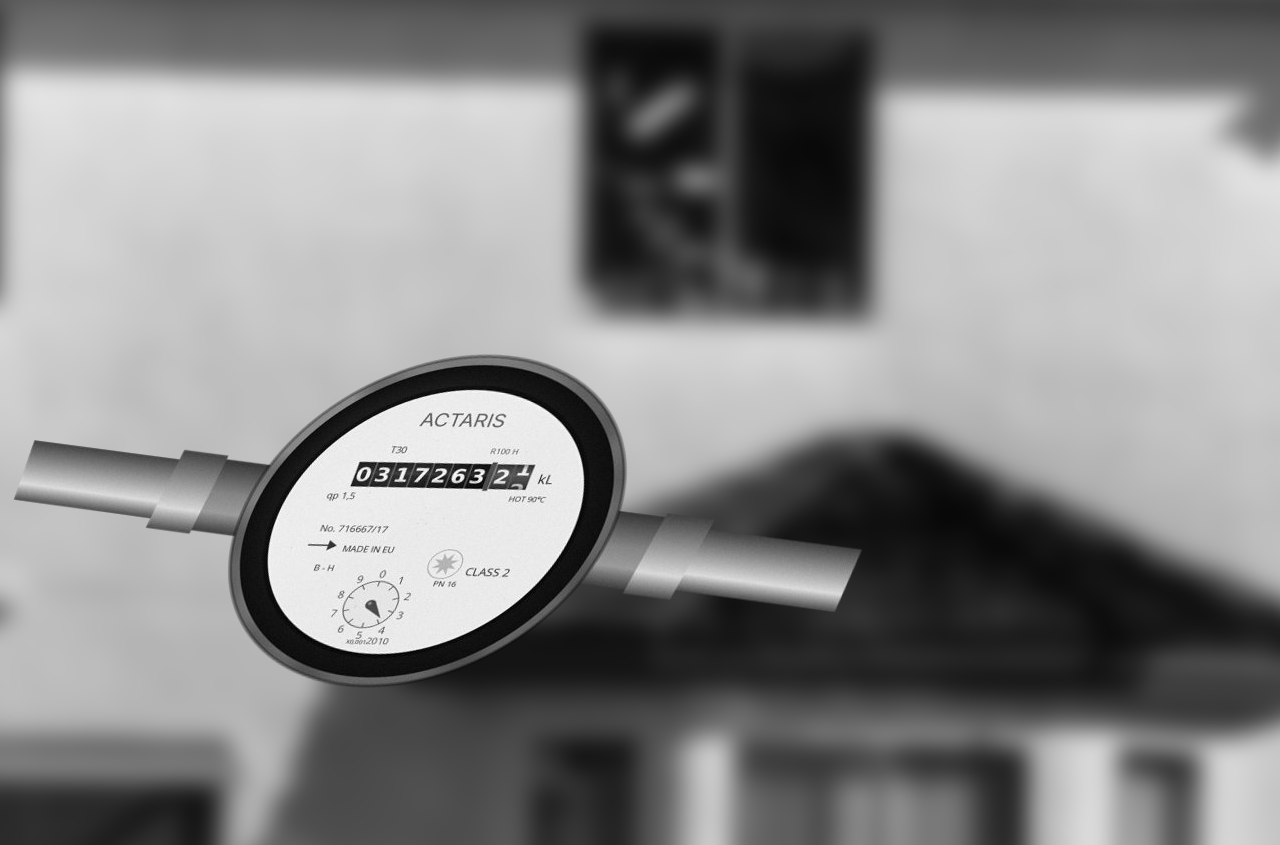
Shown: 317263.213 kL
